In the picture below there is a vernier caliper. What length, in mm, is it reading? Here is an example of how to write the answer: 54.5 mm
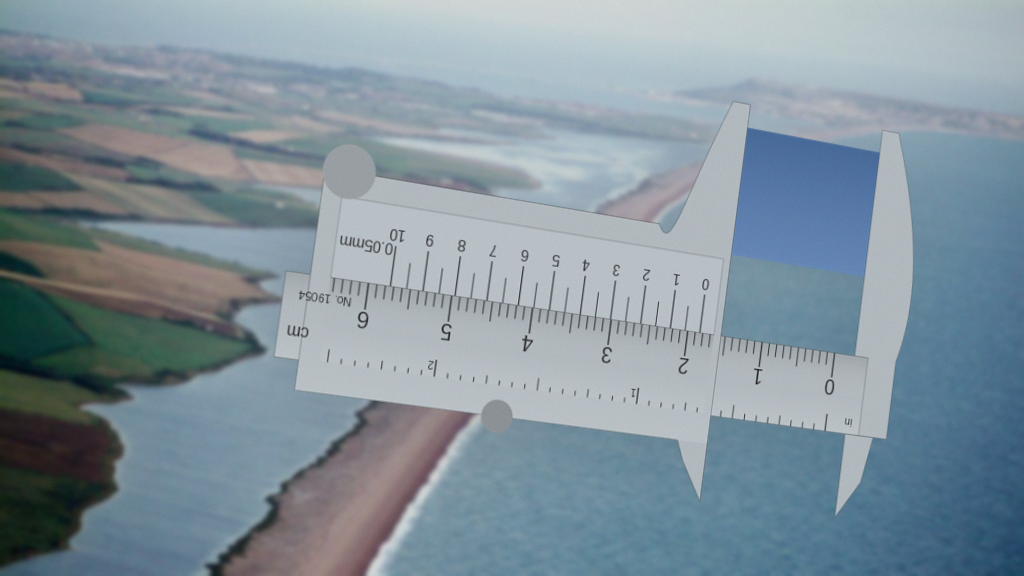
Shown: 18.4 mm
